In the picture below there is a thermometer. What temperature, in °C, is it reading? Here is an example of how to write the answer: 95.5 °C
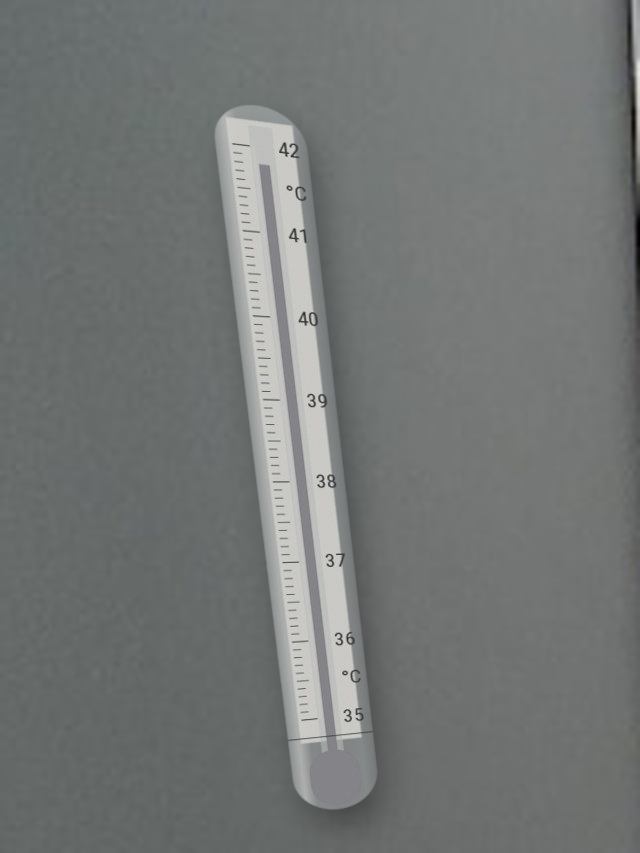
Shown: 41.8 °C
